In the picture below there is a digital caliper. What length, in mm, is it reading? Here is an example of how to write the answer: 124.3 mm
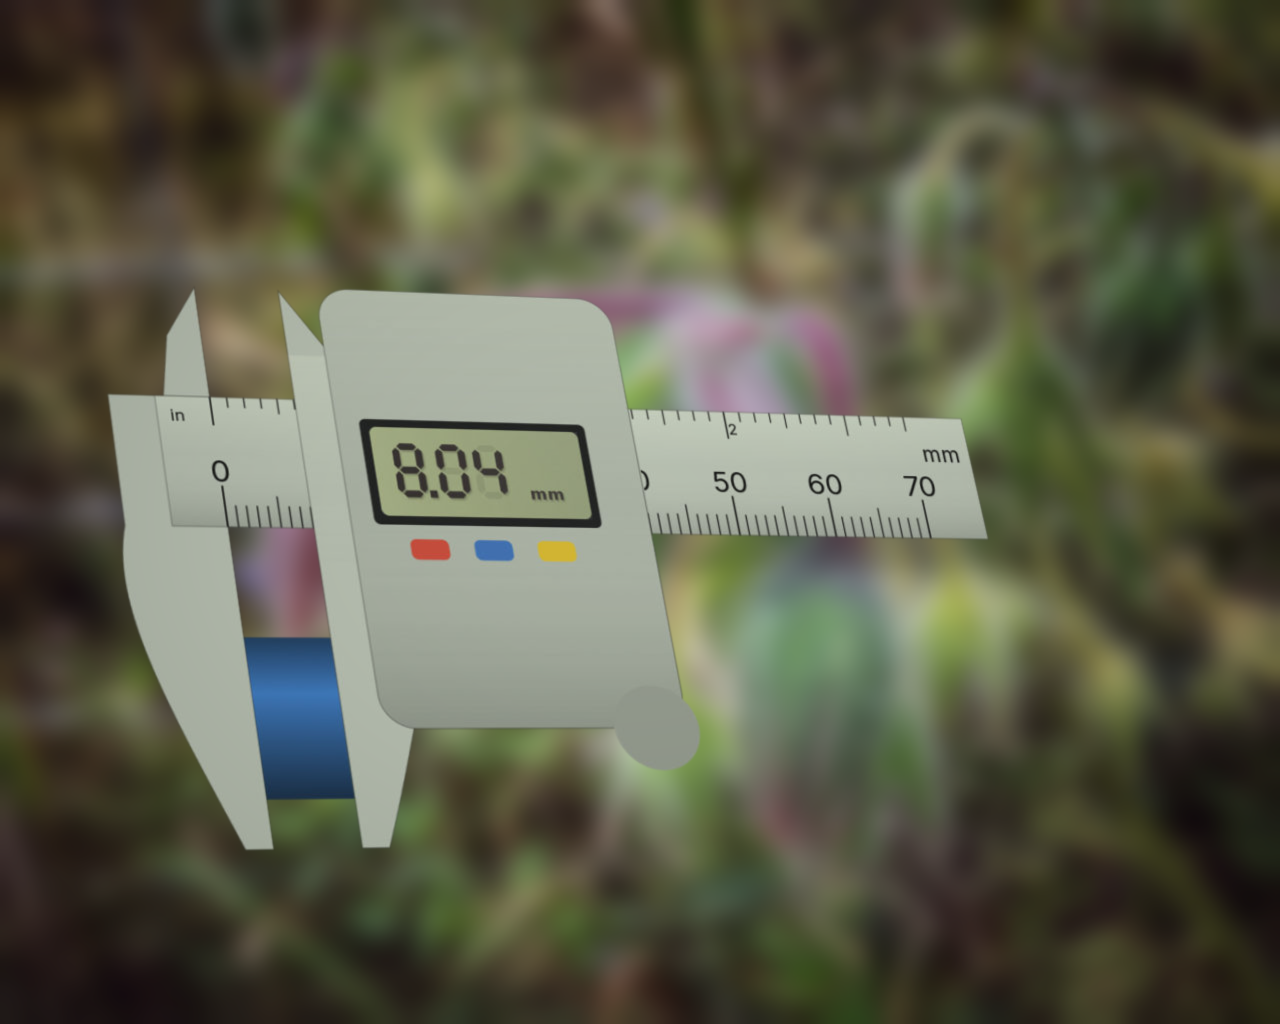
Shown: 8.04 mm
